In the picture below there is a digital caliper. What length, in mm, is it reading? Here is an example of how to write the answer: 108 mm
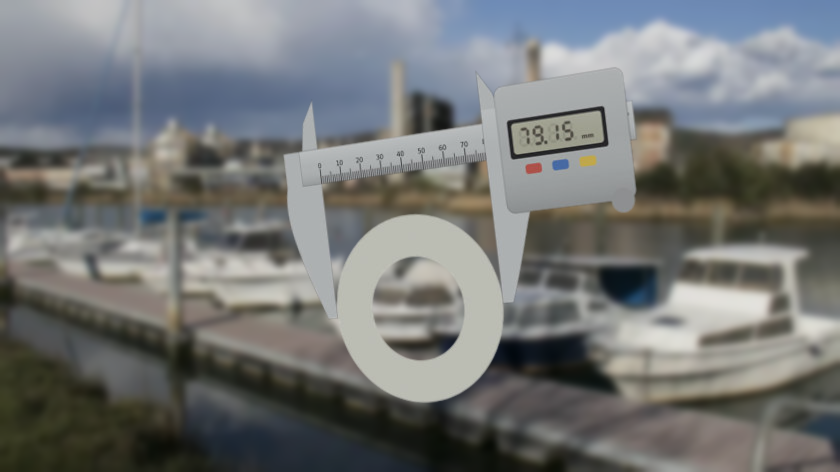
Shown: 79.15 mm
